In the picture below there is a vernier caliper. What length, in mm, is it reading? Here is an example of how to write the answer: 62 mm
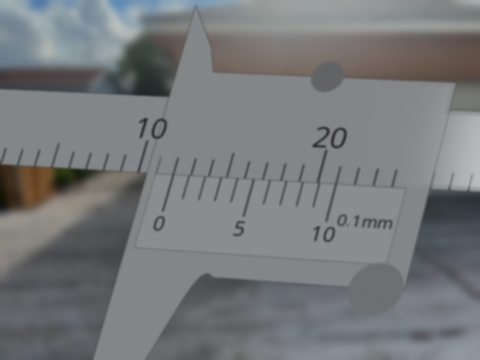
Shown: 12.0 mm
